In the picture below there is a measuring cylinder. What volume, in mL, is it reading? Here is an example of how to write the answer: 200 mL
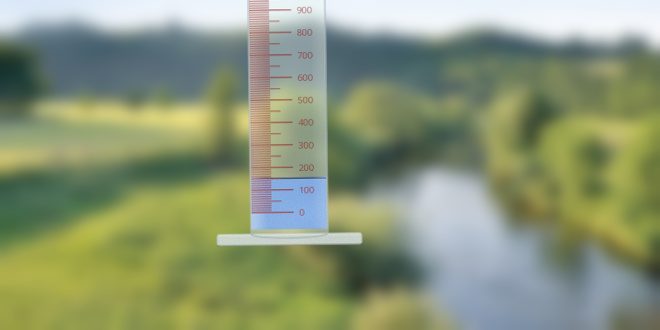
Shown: 150 mL
